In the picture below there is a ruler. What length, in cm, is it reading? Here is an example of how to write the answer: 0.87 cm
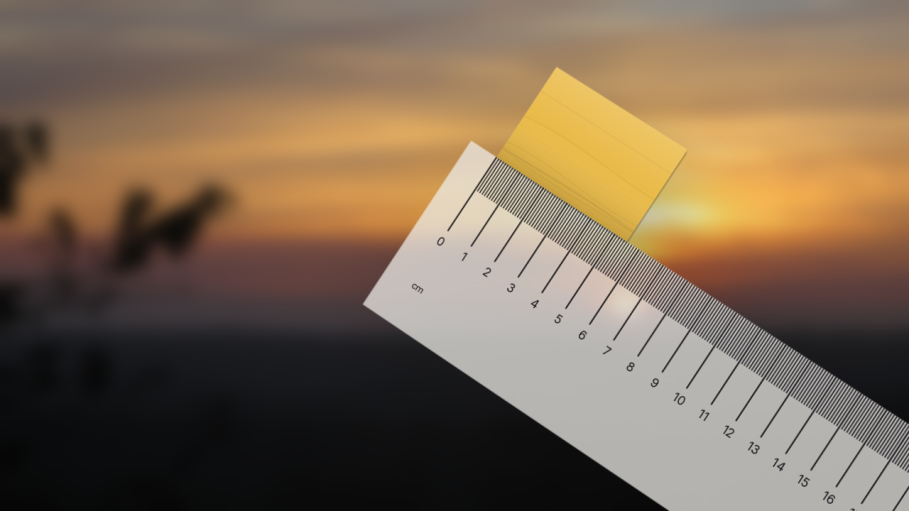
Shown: 5.5 cm
